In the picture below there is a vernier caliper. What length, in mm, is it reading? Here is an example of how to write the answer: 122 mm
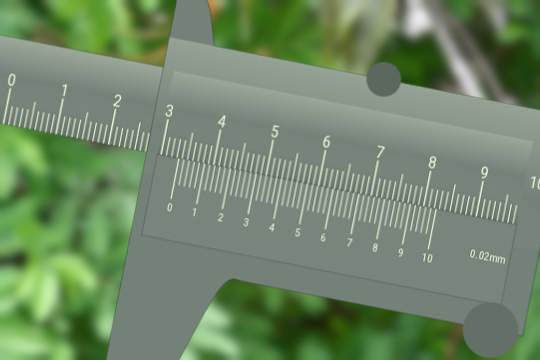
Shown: 33.4 mm
